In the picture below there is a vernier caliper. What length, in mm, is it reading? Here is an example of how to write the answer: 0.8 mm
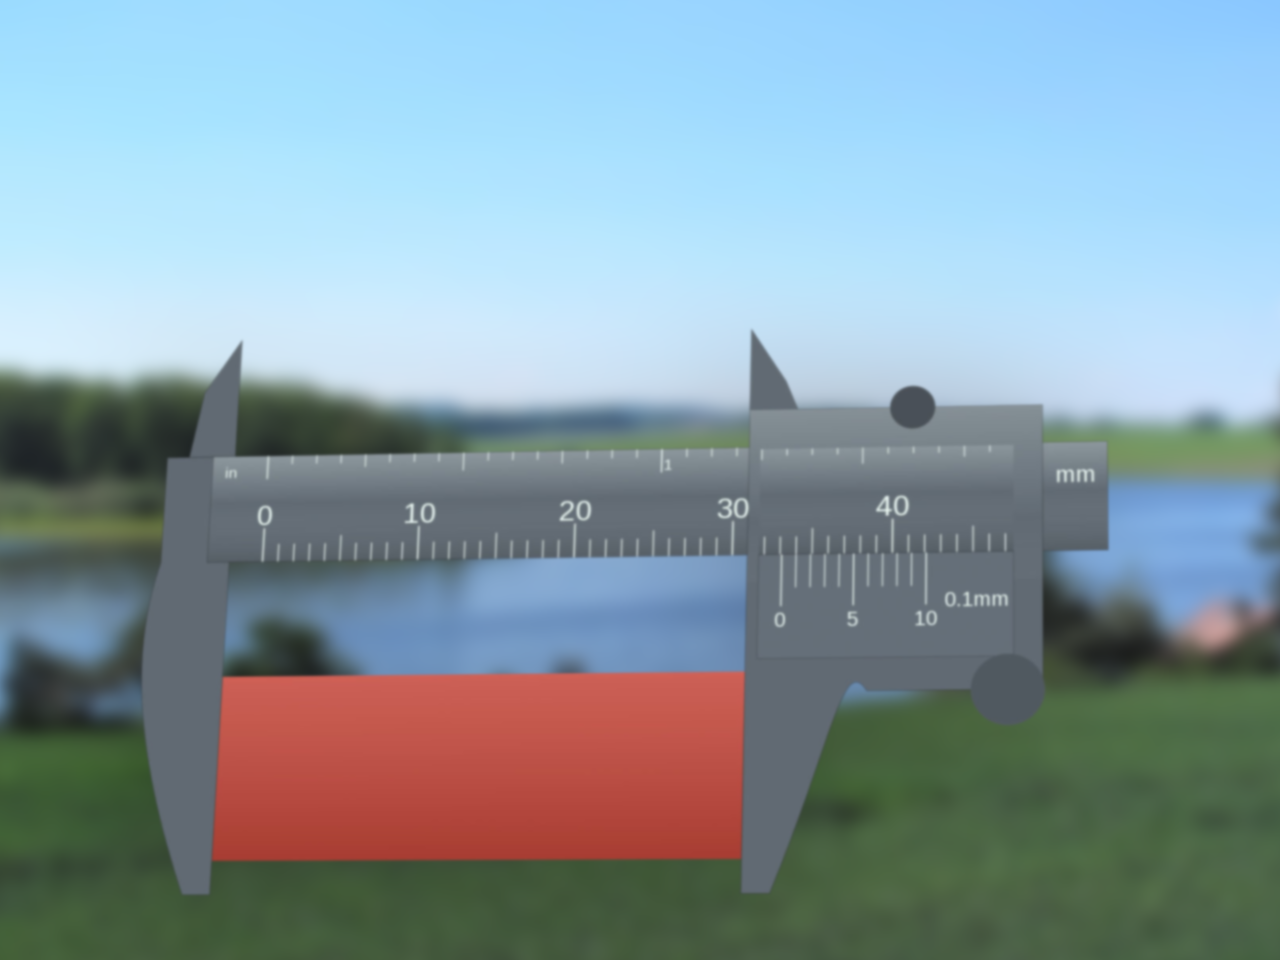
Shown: 33.1 mm
